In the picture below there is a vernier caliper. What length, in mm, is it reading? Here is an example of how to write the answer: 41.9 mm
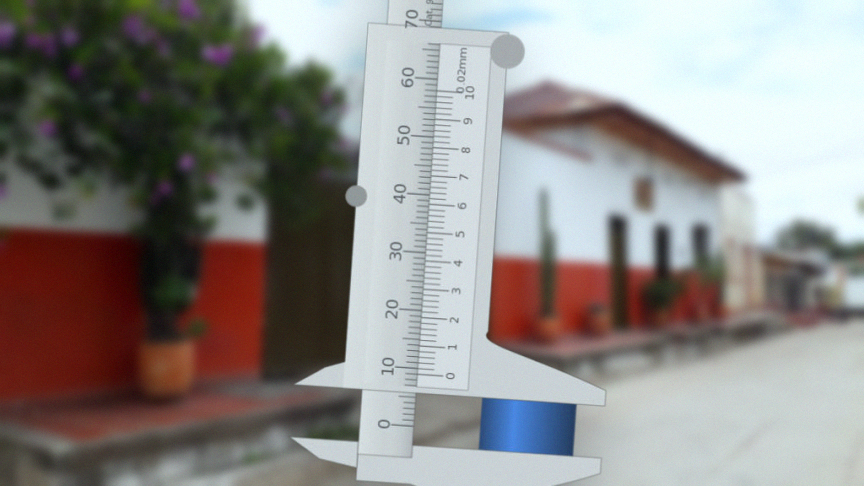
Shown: 9.0 mm
